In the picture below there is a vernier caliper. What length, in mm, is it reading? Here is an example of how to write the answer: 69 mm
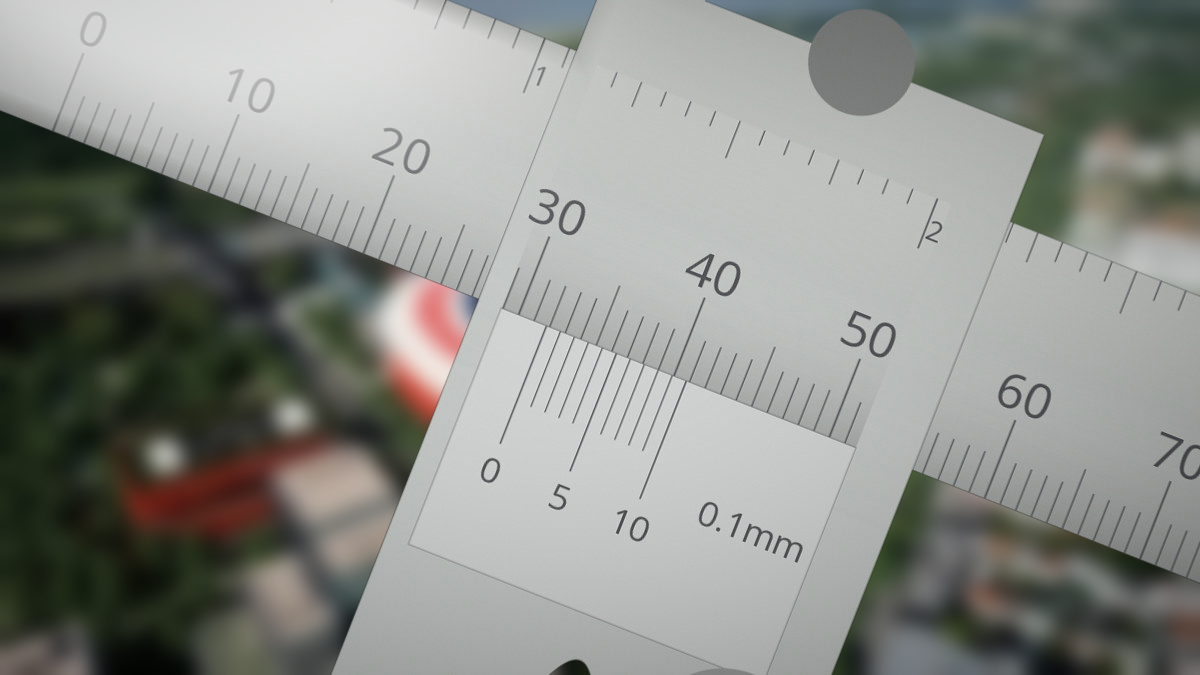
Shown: 31.8 mm
